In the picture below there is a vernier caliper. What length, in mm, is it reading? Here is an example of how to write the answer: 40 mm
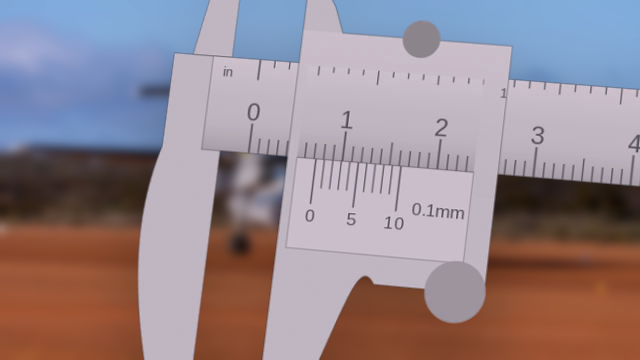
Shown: 7.2 mm
